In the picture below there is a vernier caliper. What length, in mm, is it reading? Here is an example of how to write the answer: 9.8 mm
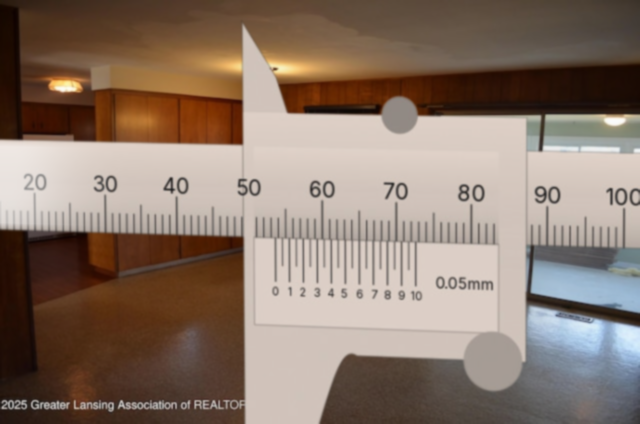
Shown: 53.6 mm
